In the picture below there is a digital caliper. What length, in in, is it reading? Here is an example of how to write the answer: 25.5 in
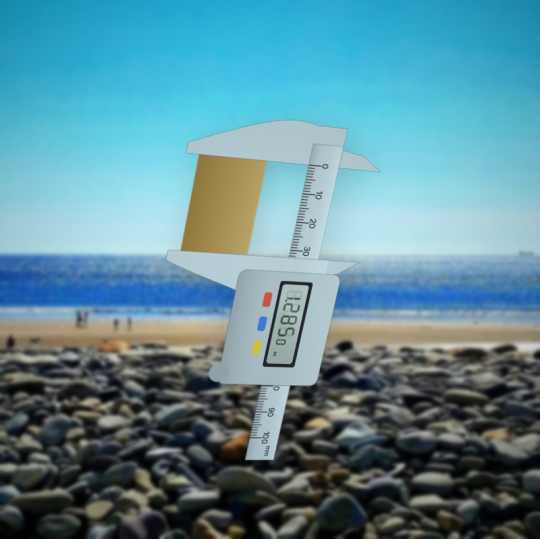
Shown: 1.2850 in
